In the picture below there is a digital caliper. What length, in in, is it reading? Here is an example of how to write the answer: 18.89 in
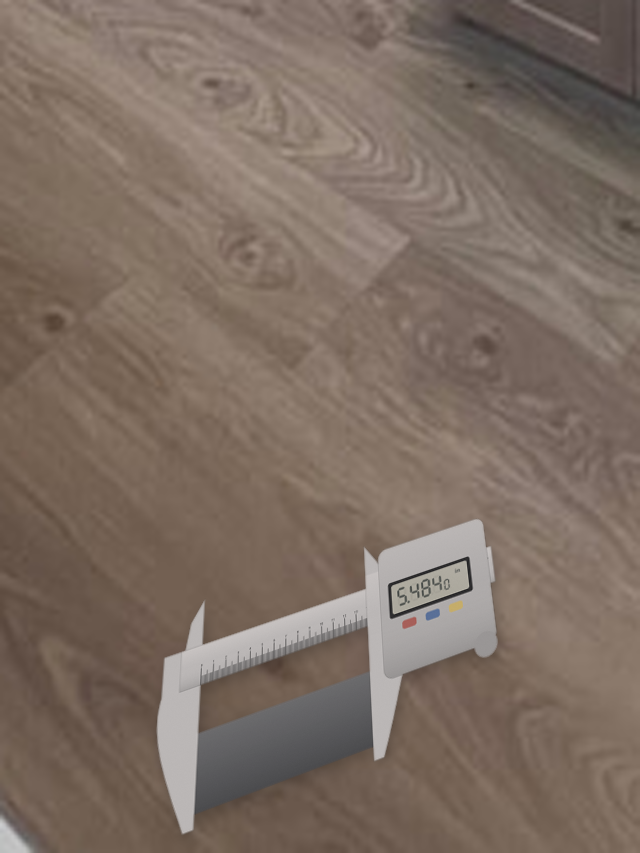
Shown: 5.4840 in
